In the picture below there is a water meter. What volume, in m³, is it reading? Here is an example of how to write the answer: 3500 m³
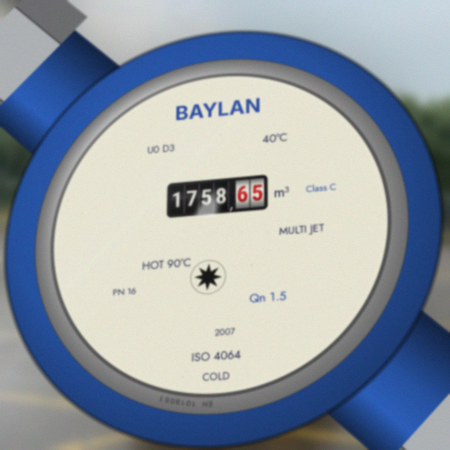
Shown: 1758.65 m³
